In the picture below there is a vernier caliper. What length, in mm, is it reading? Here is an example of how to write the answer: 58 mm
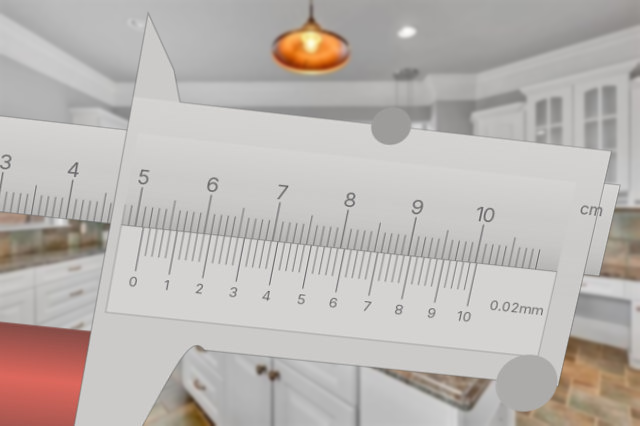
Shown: 51.2 mm
